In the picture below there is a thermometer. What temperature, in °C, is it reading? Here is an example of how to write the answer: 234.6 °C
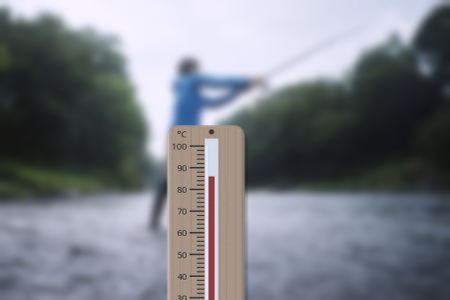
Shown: 86 °C
